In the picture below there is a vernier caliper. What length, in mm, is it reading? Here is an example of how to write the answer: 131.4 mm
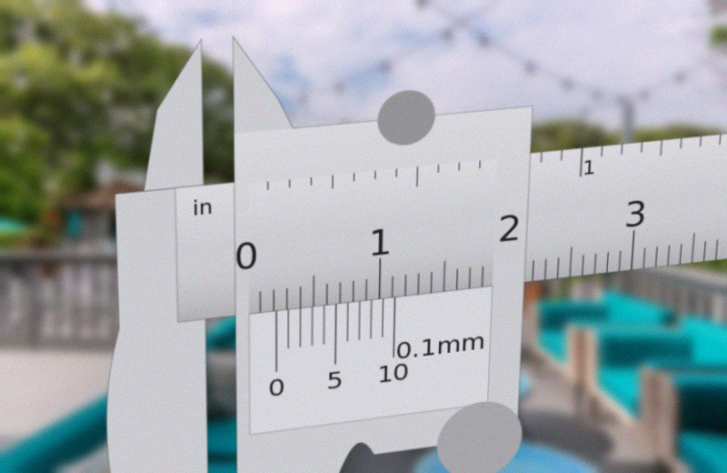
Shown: 2.2 mm
